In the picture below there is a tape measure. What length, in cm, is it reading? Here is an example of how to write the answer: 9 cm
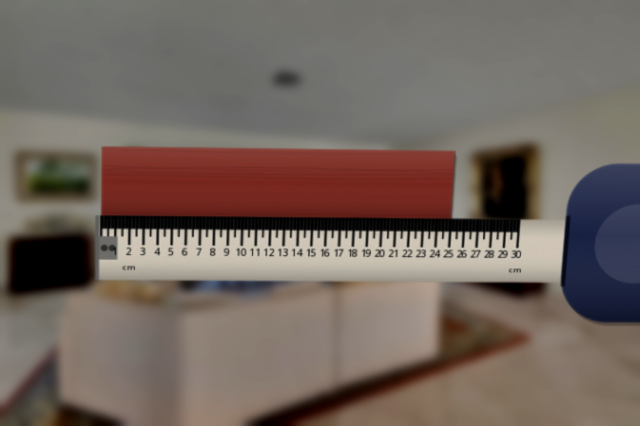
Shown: 25 cm
